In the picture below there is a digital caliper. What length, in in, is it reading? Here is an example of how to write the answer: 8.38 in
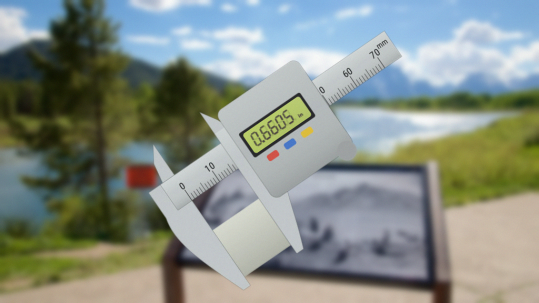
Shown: 0.6605 in
